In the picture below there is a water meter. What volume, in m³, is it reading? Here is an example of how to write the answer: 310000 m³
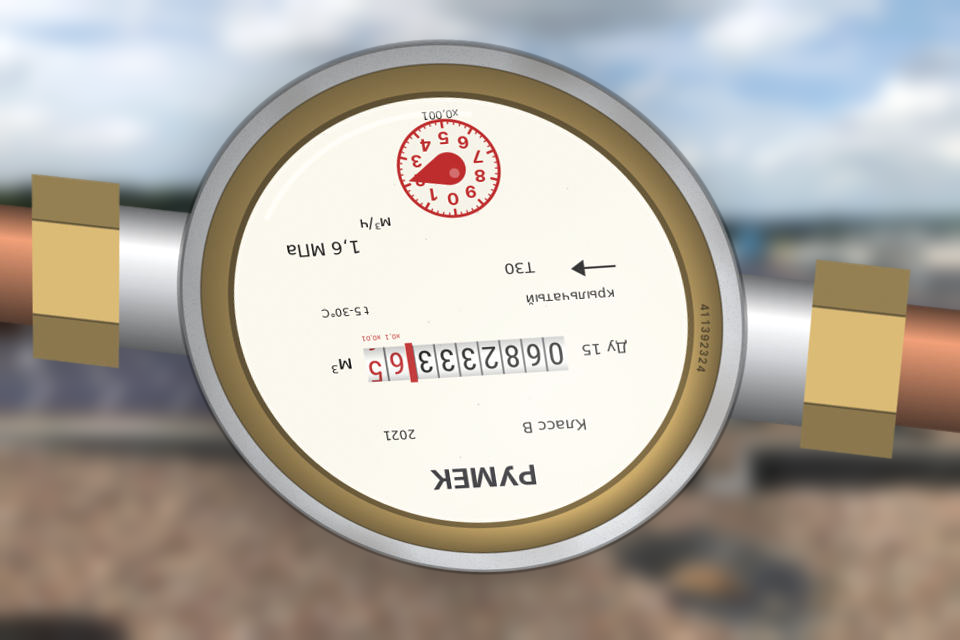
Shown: 682333.652 m³
